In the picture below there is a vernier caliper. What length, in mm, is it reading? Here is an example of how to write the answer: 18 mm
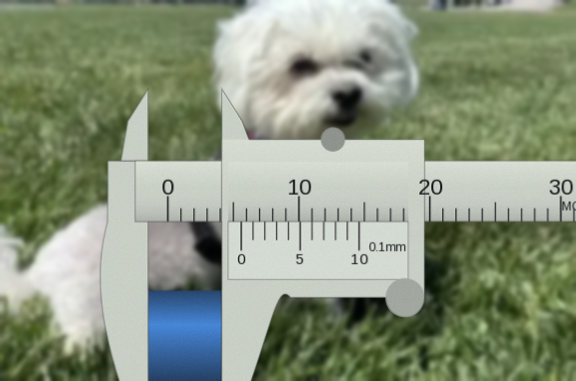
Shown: 5.6 mm
